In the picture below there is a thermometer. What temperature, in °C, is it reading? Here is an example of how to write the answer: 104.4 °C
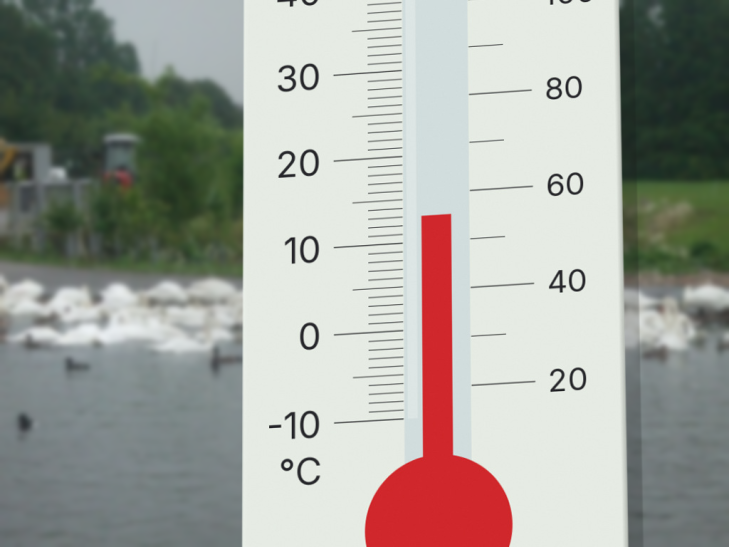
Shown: 13 °C
